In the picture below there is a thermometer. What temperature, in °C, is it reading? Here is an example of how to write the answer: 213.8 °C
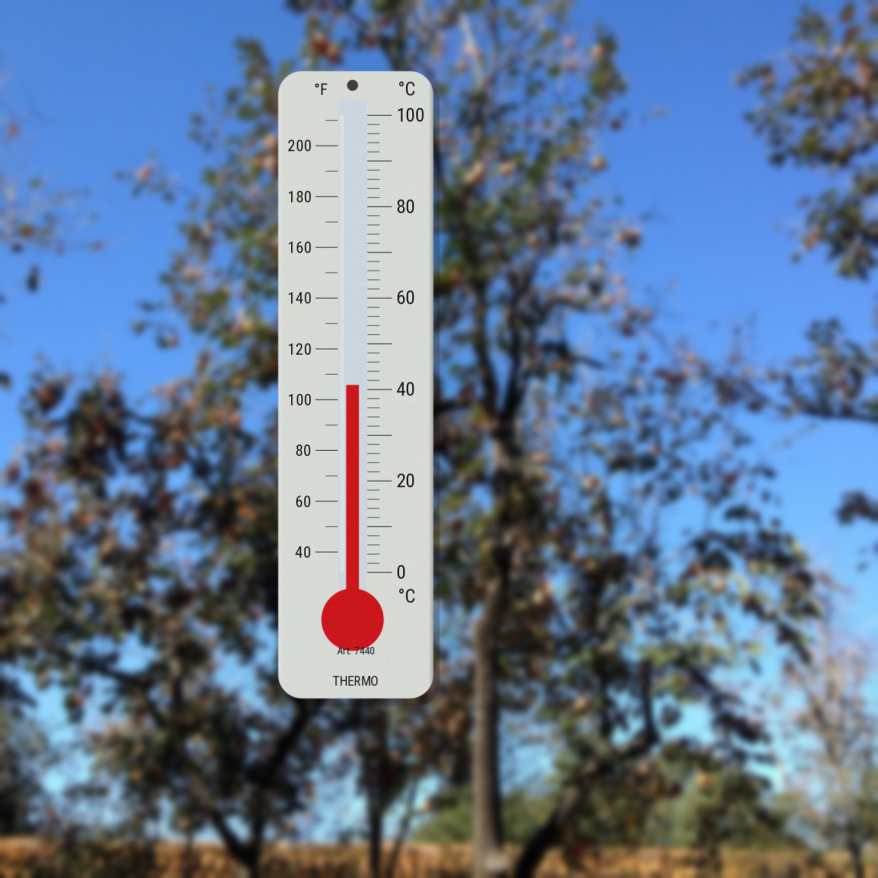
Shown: 41 °C
